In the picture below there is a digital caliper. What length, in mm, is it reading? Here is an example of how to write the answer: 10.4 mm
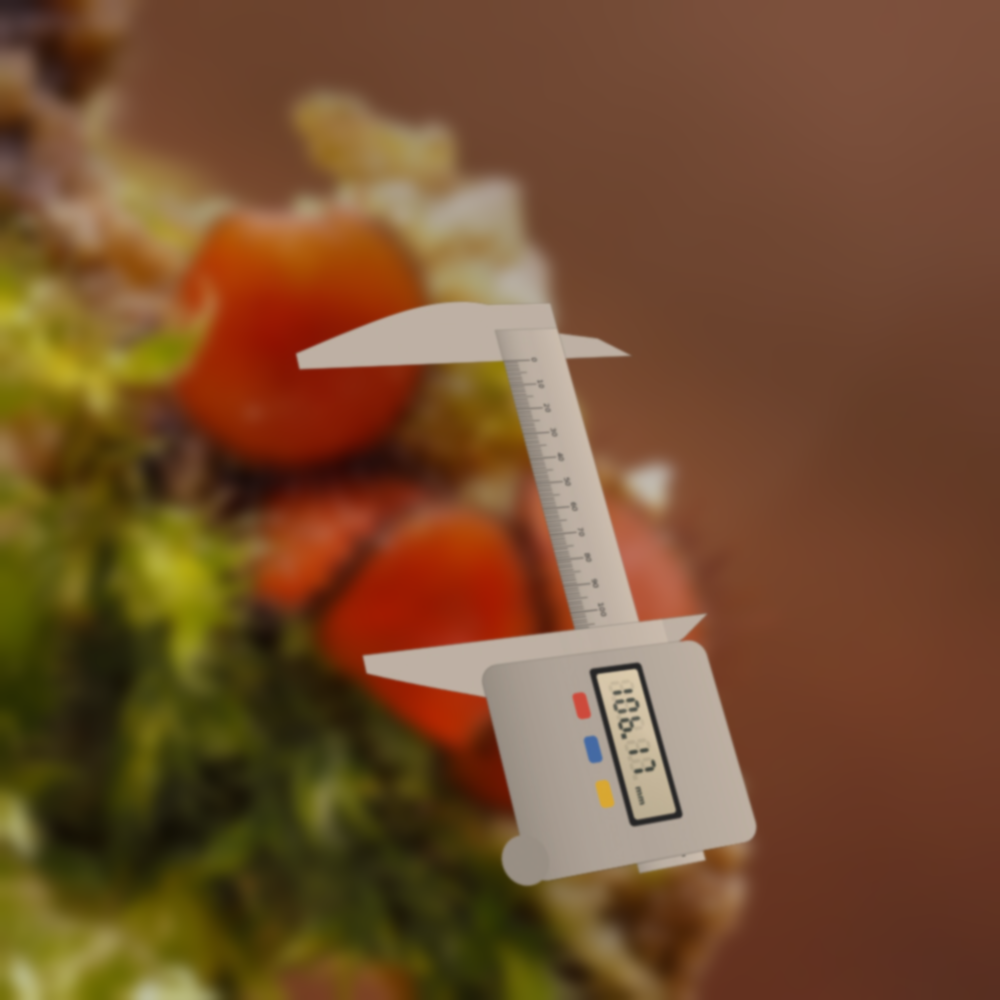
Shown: 106.17 mm
